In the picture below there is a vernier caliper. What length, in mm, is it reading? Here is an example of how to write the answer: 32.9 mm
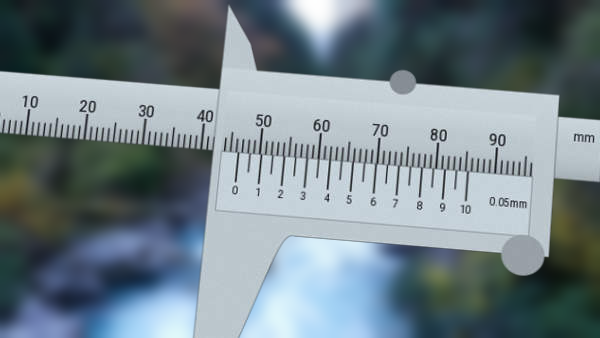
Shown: 46.4 mm
